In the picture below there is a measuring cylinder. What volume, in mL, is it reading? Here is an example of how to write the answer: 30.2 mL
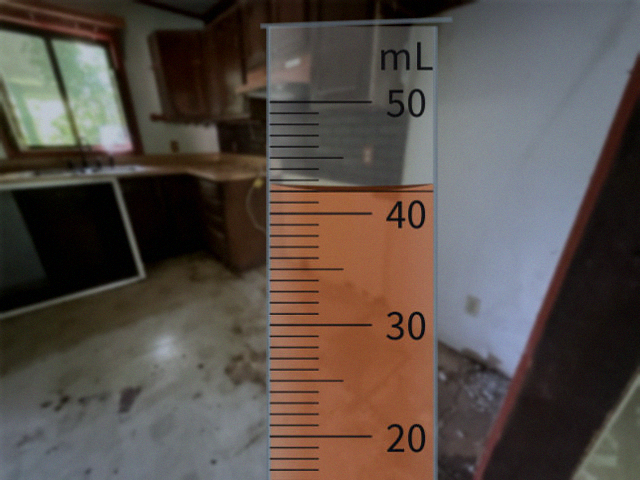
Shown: 42 mL
